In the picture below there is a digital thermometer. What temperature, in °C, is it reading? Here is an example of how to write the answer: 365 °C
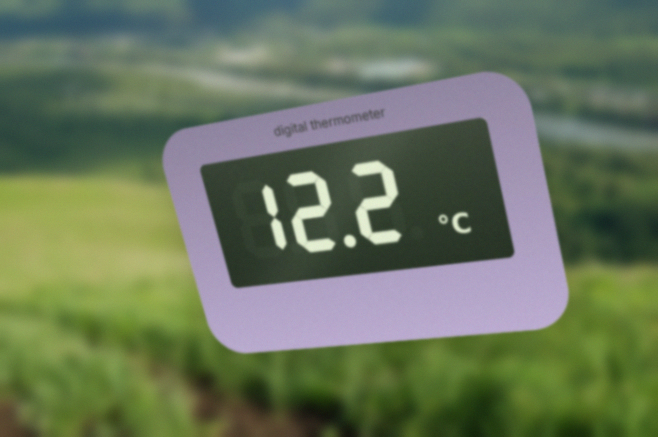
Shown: 12.2 °C
